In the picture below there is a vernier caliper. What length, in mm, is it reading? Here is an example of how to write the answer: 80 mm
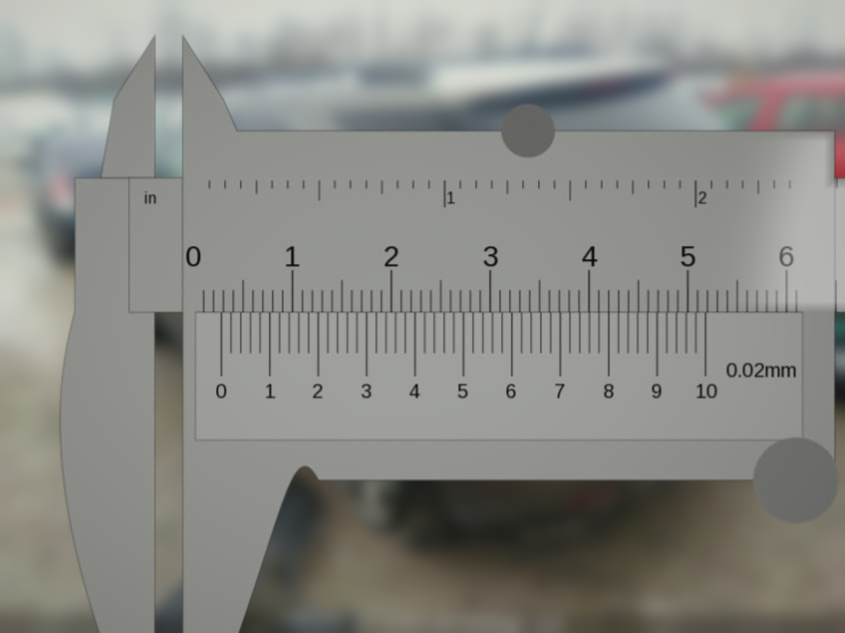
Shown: 2.8 mm
